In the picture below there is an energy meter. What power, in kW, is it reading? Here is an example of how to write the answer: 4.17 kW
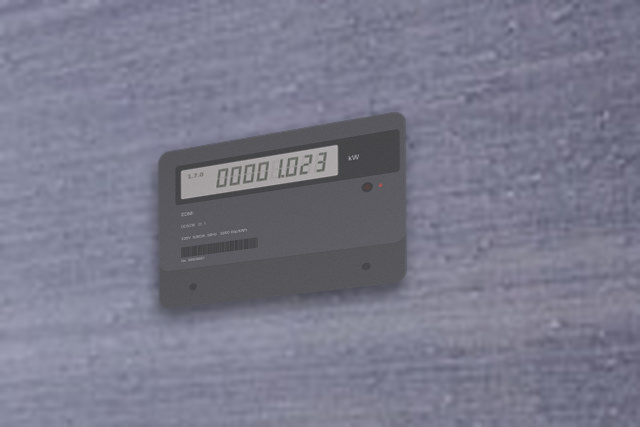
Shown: 1.023 kW
